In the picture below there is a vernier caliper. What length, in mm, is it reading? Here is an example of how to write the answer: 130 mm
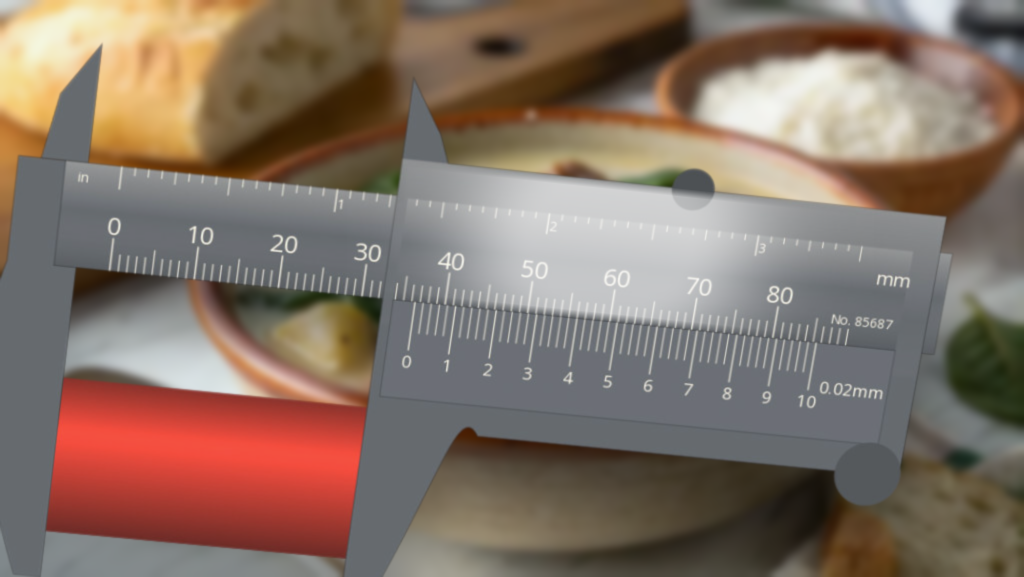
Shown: 36.4 mm
